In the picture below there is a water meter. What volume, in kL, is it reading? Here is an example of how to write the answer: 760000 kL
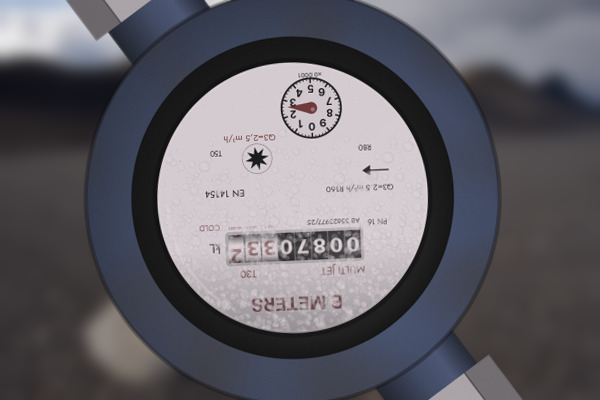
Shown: 870.3322 kL
